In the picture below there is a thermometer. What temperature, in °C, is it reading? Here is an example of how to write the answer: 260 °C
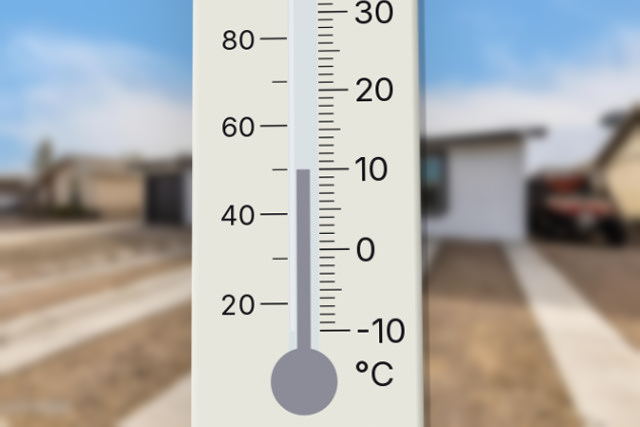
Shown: 10 °C
